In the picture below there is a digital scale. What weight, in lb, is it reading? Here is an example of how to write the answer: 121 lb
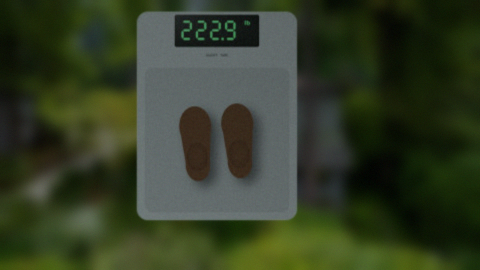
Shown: 222.9 lb
